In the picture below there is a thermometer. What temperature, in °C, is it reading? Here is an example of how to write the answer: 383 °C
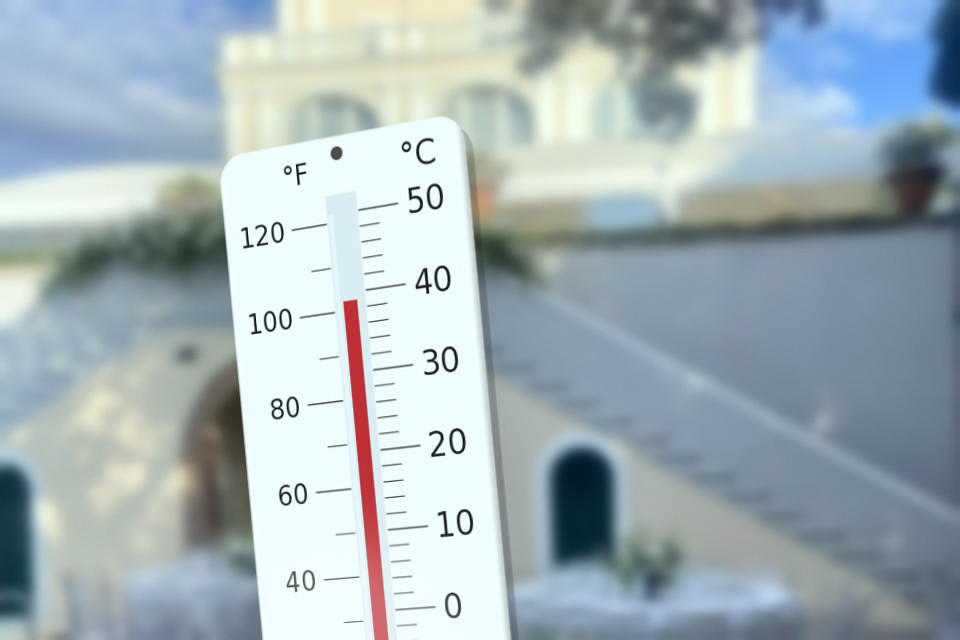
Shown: 39 °C
